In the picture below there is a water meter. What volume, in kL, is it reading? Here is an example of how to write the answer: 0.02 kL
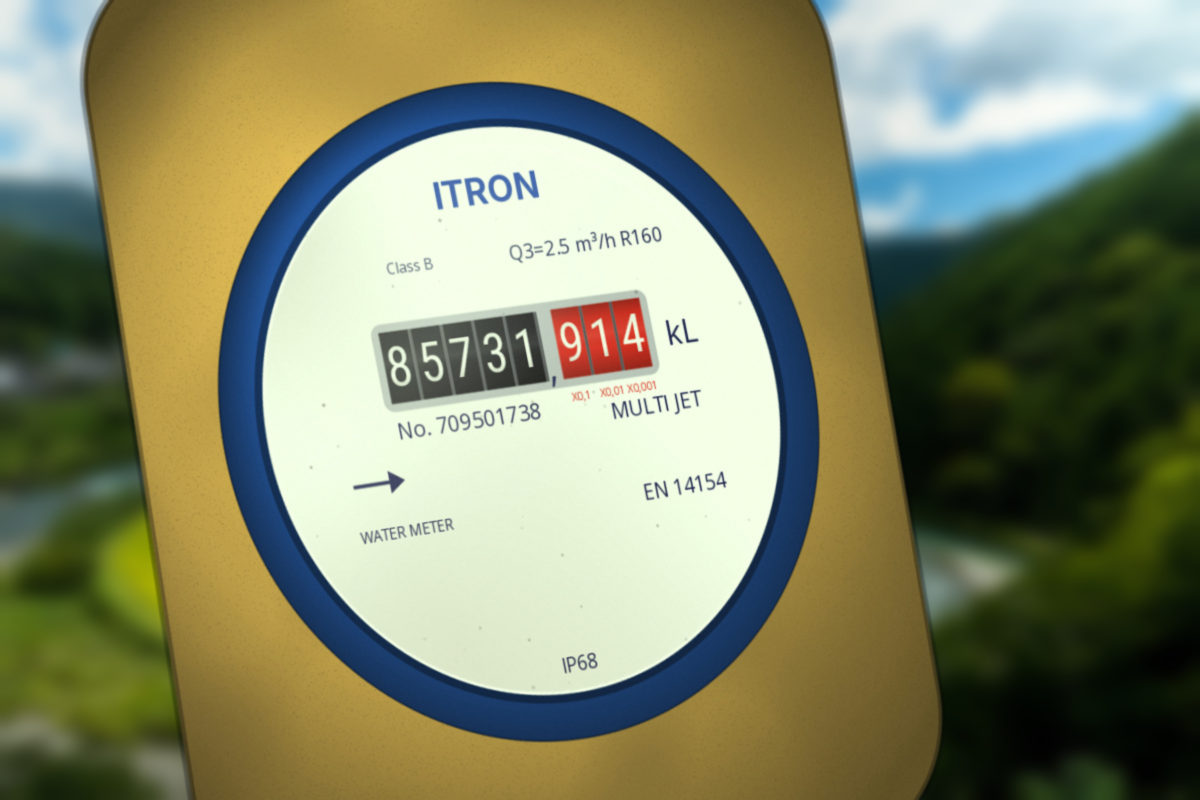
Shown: 85731.914 kL
